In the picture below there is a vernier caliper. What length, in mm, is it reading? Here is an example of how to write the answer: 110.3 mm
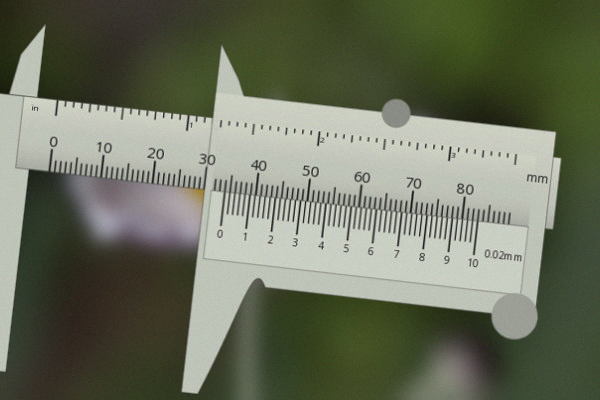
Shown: 34.0 mm
